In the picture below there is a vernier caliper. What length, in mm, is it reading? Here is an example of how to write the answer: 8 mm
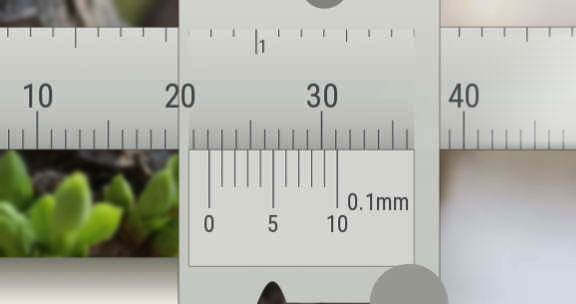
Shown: 22.1 mm
